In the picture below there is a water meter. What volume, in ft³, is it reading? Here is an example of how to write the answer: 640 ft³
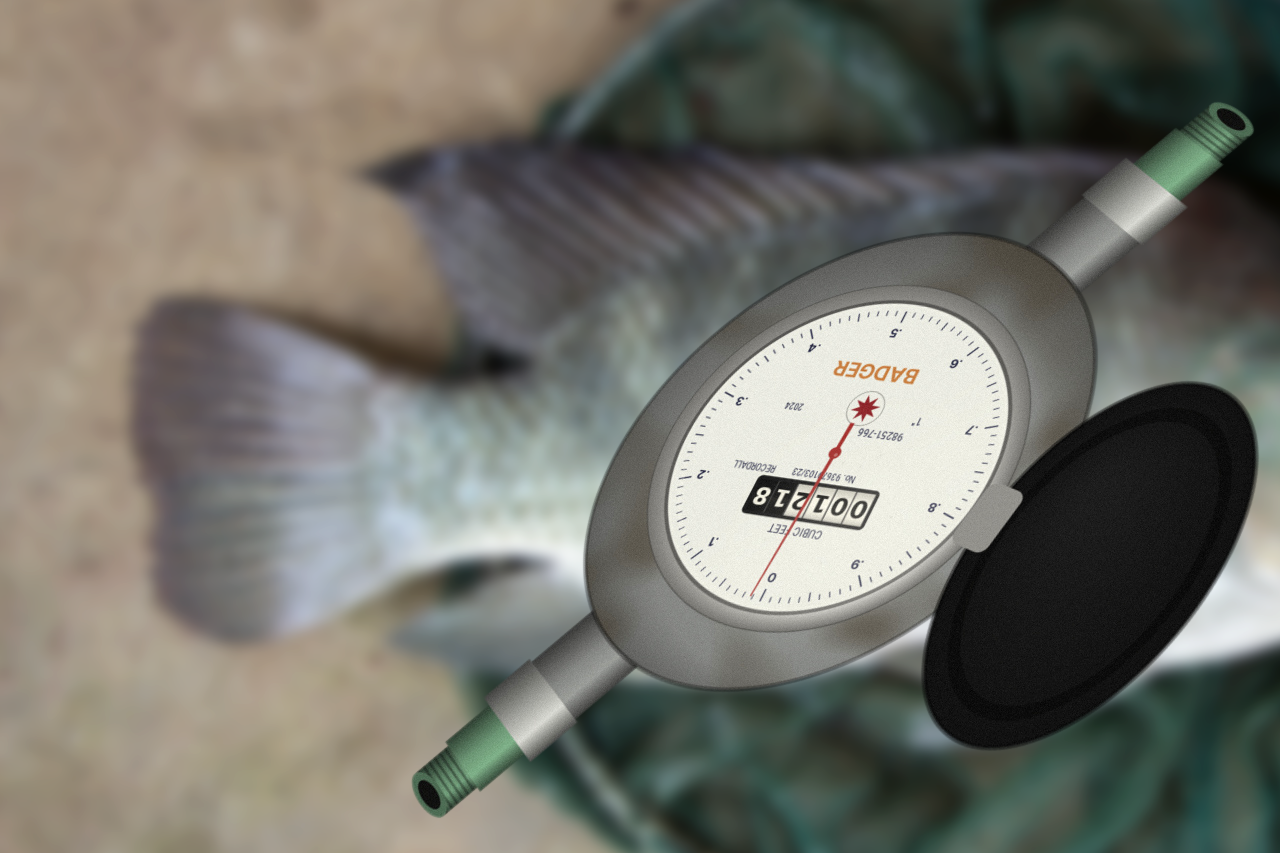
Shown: 1218.01 ft³
